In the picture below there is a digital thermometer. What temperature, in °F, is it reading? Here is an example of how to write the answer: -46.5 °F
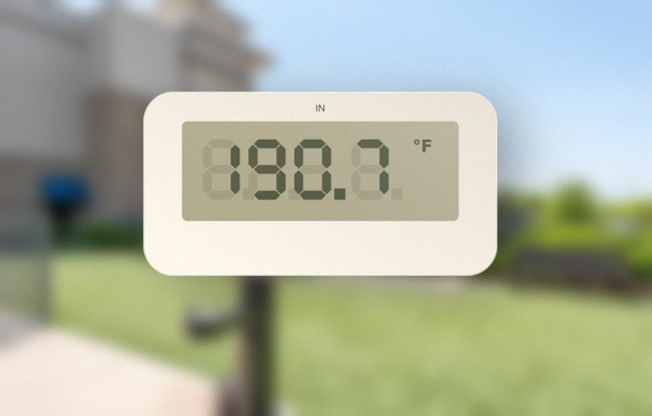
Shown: 190.7 °F
